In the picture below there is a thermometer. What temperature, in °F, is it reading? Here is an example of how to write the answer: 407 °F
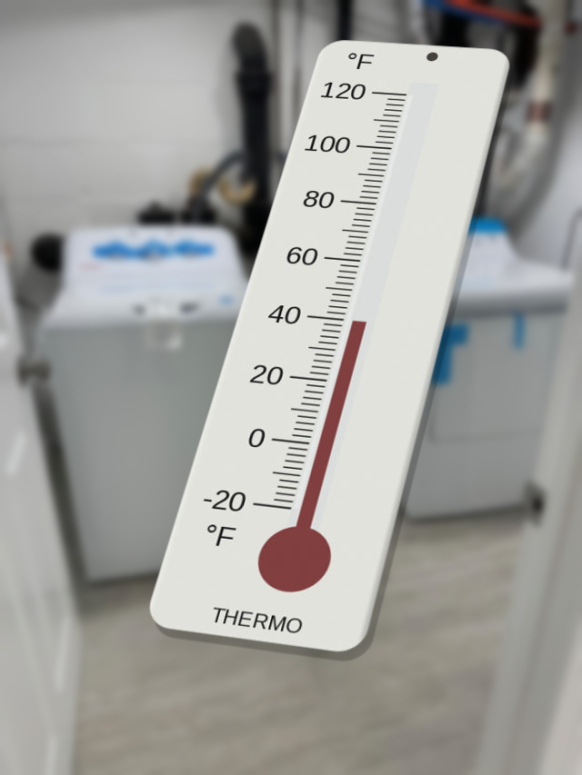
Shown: 40 °F
